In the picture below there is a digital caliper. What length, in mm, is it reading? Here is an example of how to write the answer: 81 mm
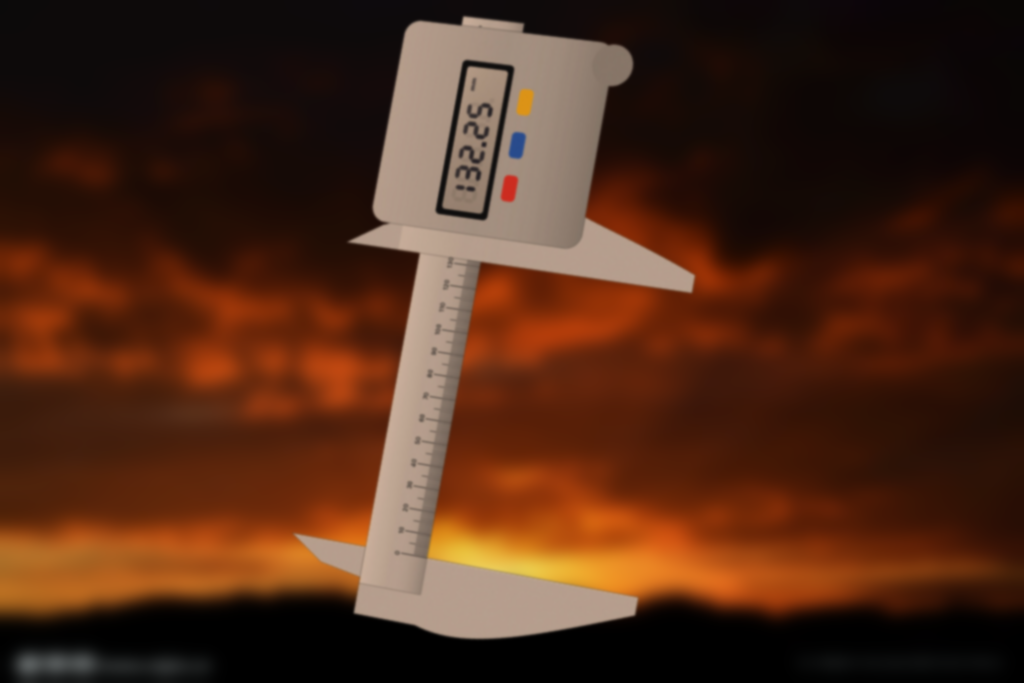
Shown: 132.25 mm
